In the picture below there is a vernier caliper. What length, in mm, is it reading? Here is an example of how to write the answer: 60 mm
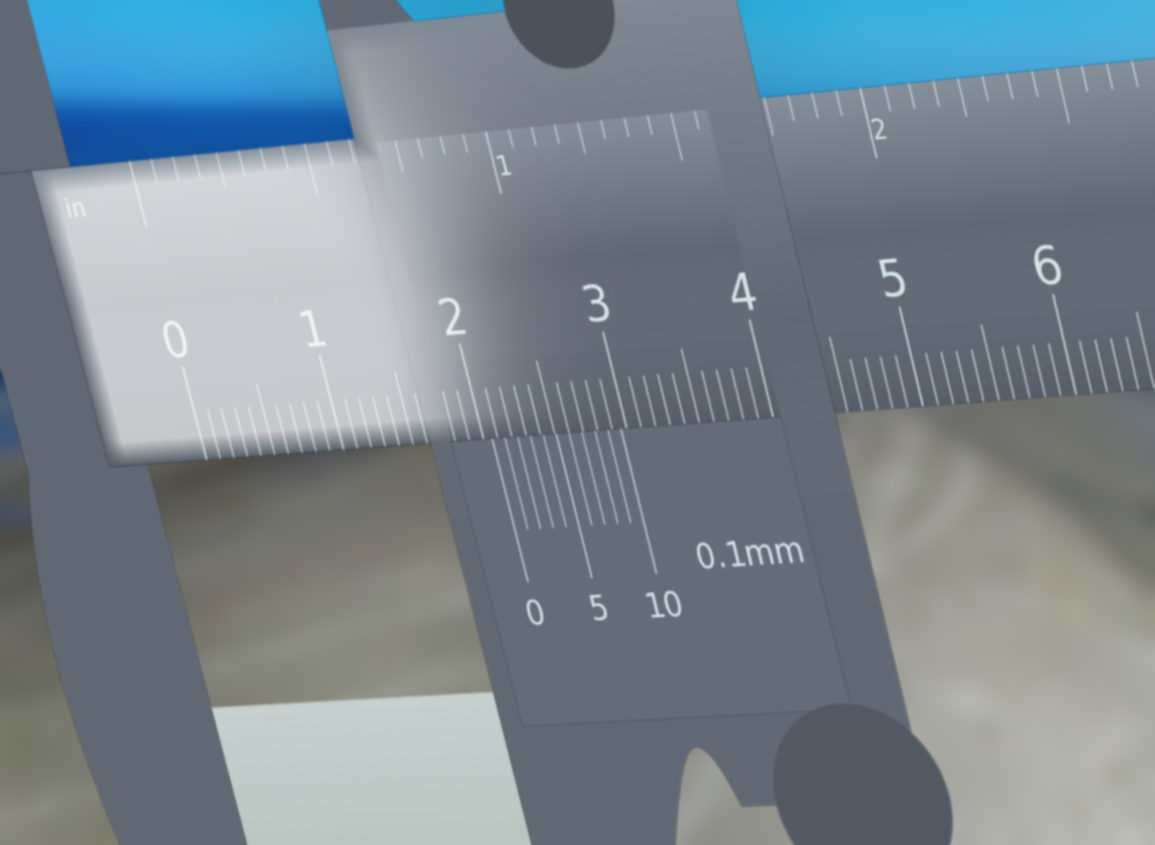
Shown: 20.6 mm
